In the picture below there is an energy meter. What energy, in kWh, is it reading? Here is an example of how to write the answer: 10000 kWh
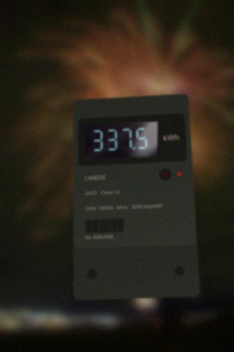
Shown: 337.5 kWh
